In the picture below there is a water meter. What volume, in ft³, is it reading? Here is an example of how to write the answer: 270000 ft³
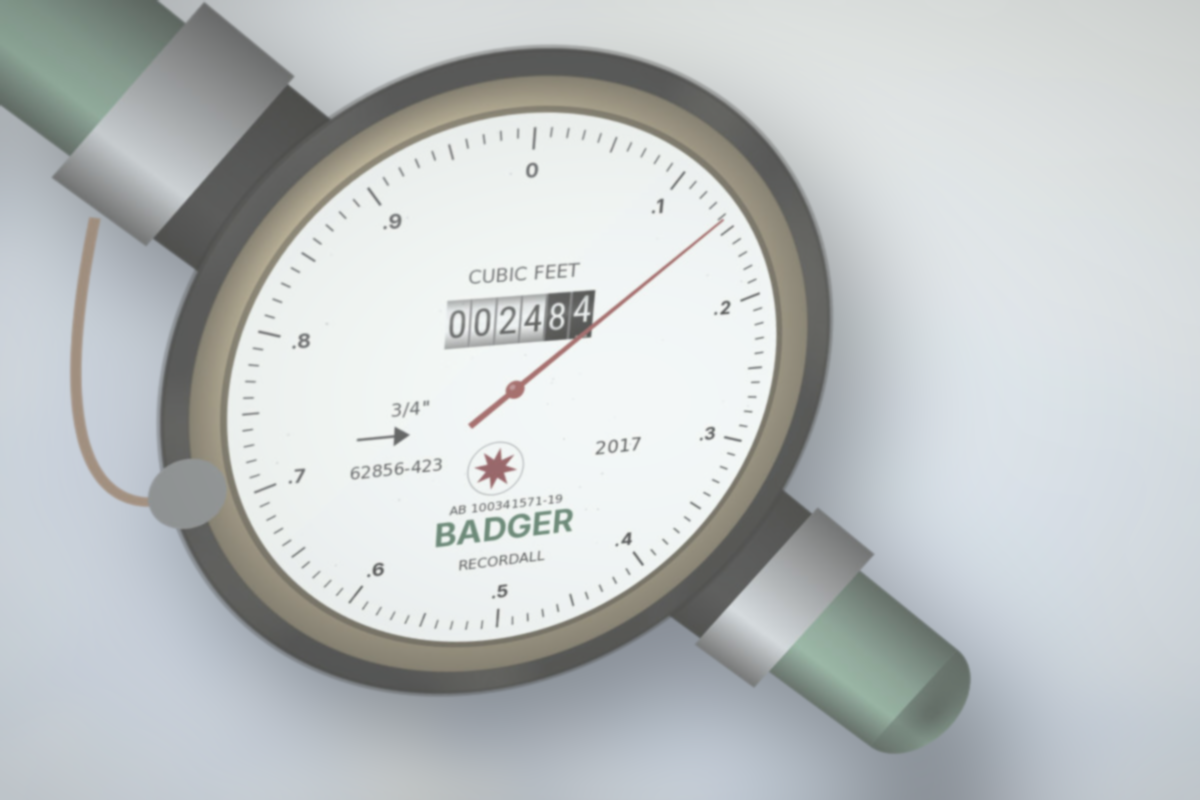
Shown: 2484.14 ft³
